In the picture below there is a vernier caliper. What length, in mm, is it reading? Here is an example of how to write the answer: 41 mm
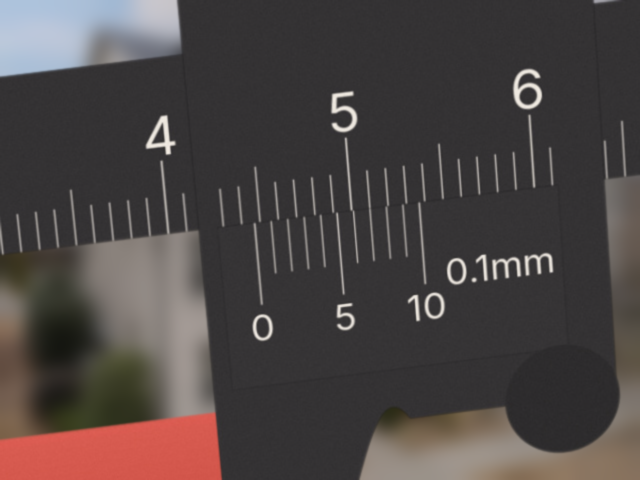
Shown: 44.7 mm
